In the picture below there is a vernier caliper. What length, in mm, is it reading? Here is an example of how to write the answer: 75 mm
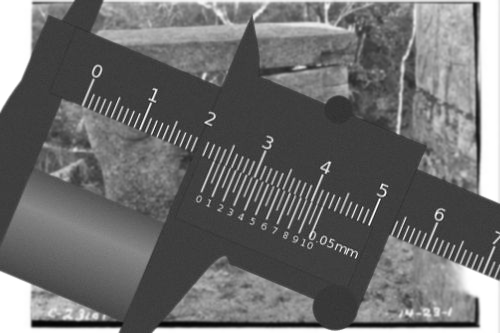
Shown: 23.0 mm
